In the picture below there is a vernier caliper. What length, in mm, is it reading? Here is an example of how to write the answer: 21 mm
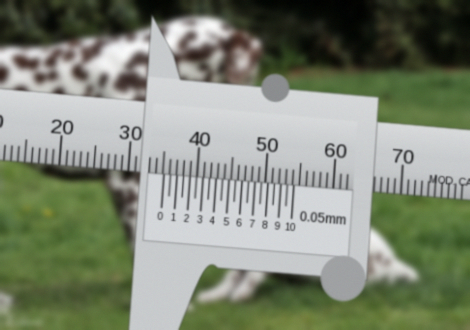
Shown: 35.2 mm
